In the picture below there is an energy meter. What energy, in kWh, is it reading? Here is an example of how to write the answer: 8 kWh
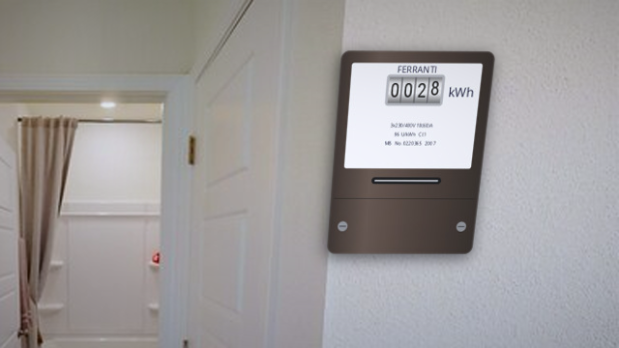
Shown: 28 kWh
